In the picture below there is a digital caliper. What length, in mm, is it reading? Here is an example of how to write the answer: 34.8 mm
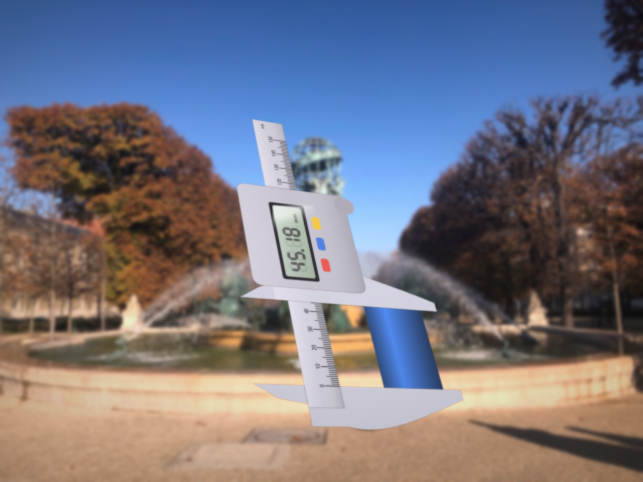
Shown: 45.18 mm
